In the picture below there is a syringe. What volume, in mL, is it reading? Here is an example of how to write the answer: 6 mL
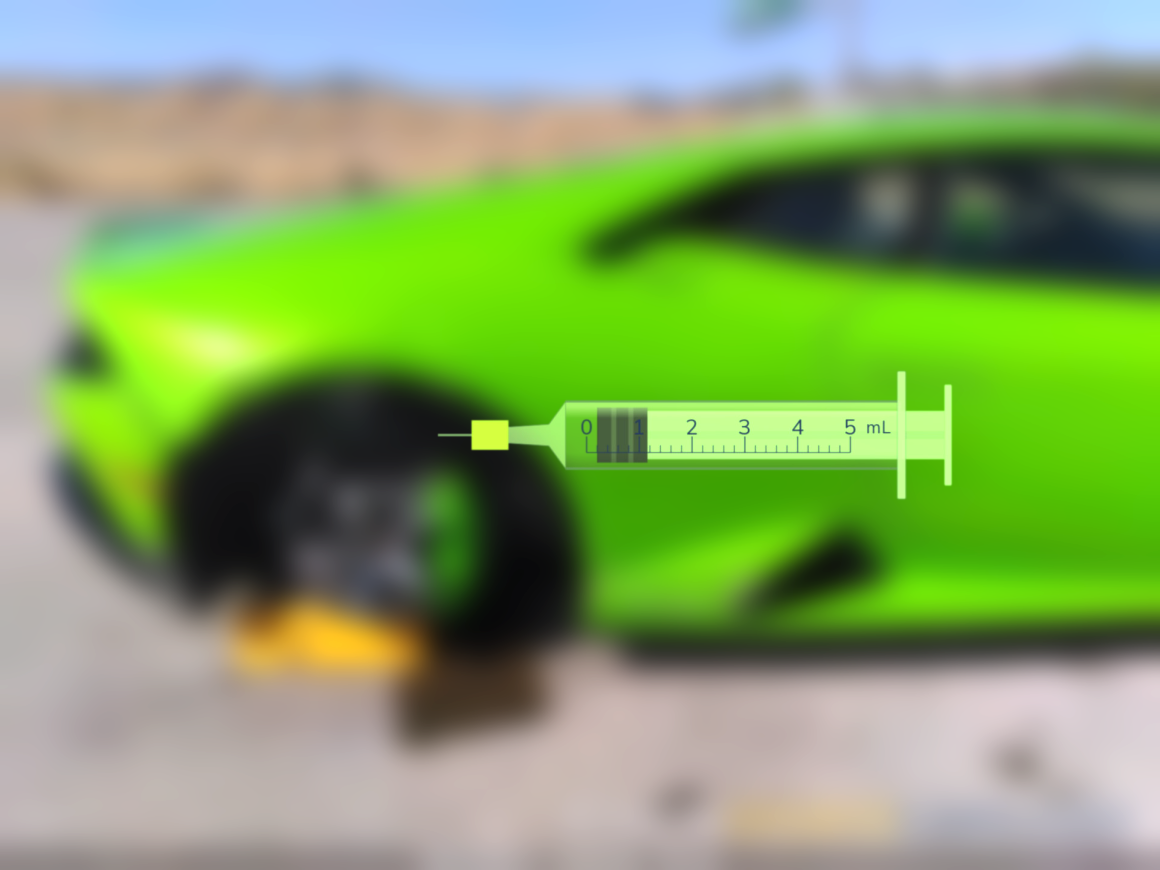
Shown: 0.2 mL
